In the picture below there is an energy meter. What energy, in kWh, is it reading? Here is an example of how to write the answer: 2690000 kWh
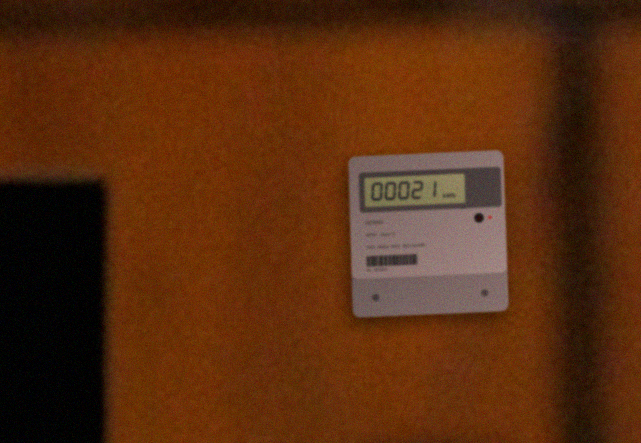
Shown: 21 kWh
